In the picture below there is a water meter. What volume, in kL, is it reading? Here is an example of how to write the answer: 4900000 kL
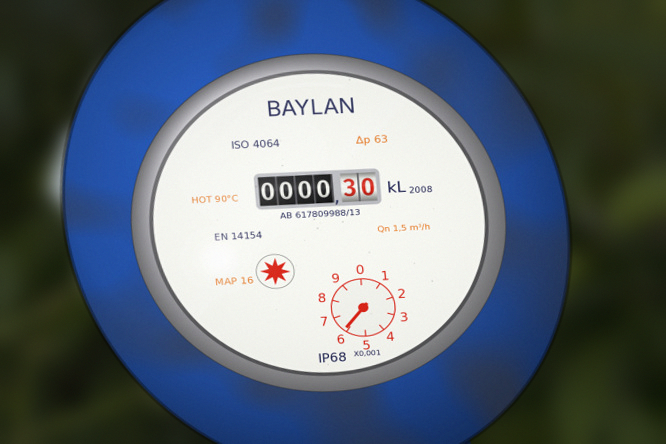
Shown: 0.306 kL
